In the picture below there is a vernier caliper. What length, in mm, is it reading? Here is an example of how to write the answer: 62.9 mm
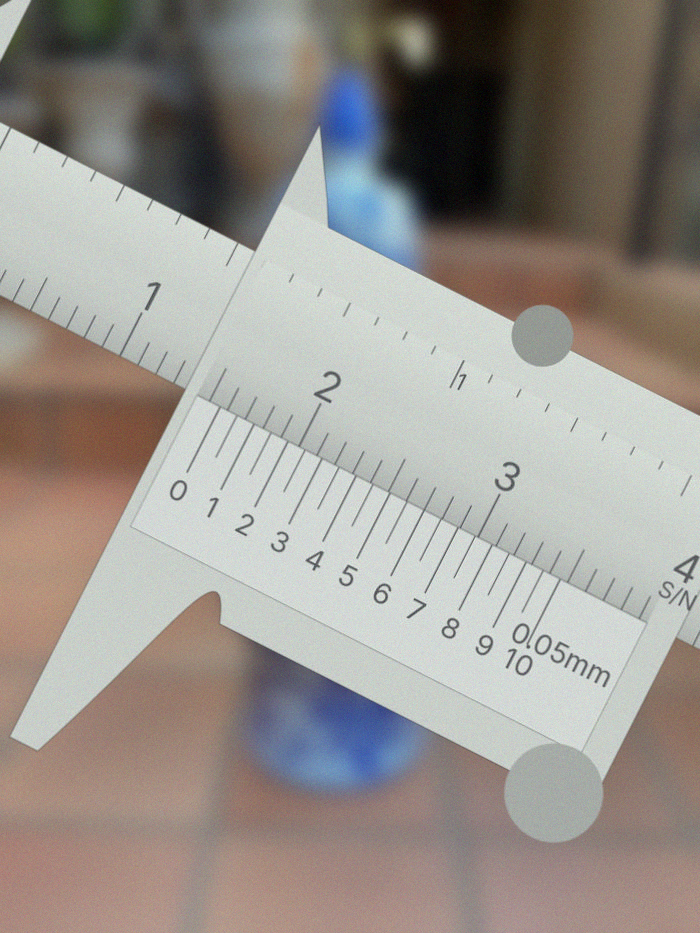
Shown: 15.6 mm
